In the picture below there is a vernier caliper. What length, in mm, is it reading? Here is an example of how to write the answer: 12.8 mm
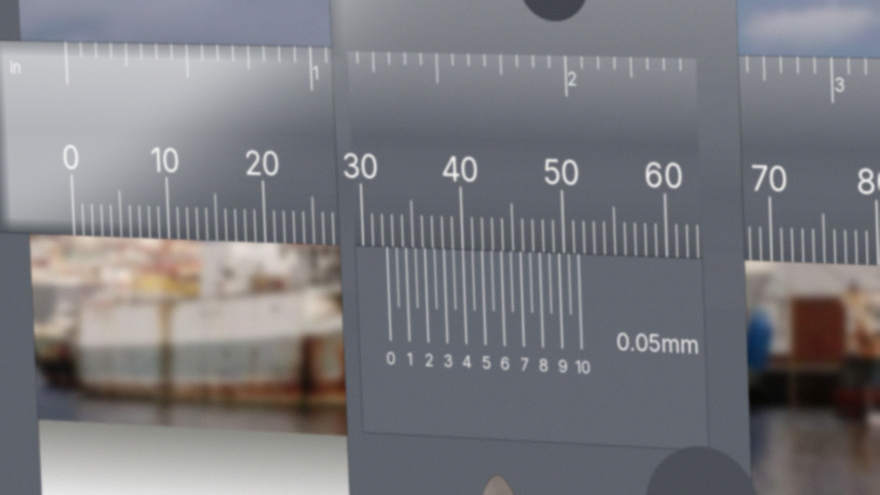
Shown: 32.4 mm
